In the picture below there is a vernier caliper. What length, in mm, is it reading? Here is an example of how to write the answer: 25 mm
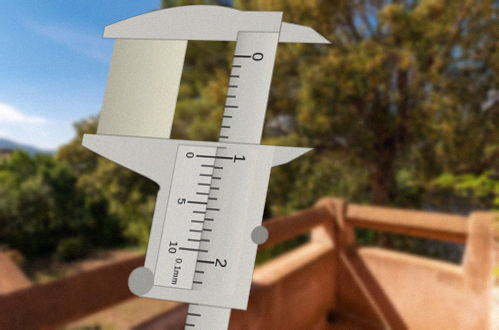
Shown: 10.0 mm
